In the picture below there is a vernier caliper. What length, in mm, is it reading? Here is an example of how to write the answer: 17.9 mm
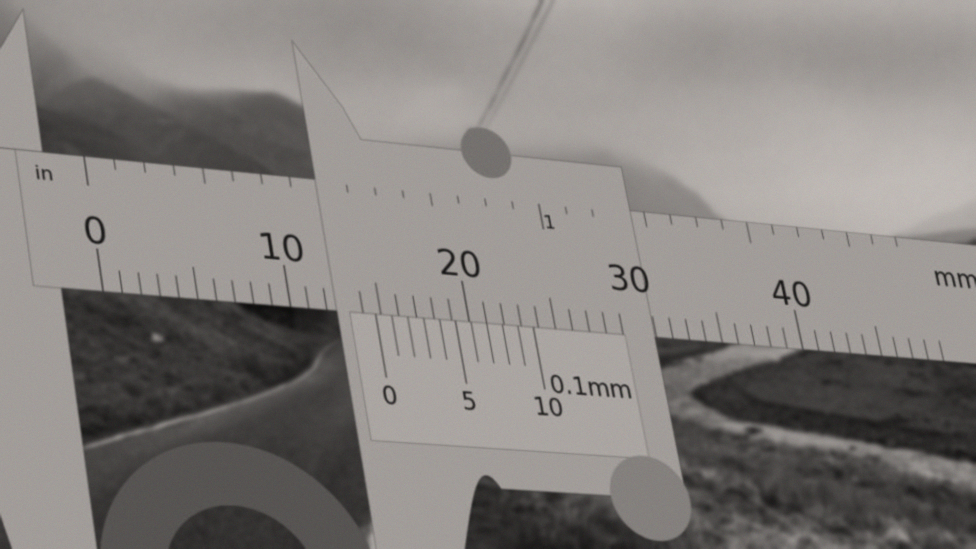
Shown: 14.7 mm
